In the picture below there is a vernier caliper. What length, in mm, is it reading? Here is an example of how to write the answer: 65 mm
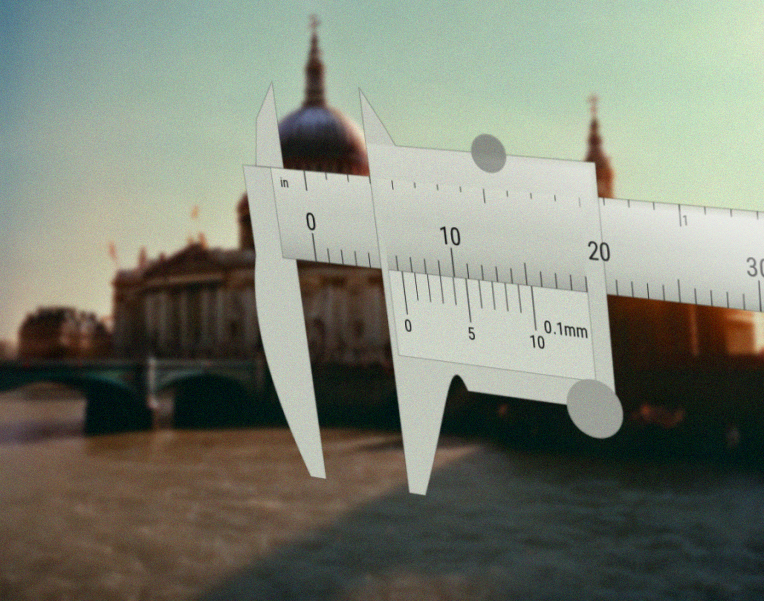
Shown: 6.3 mm
